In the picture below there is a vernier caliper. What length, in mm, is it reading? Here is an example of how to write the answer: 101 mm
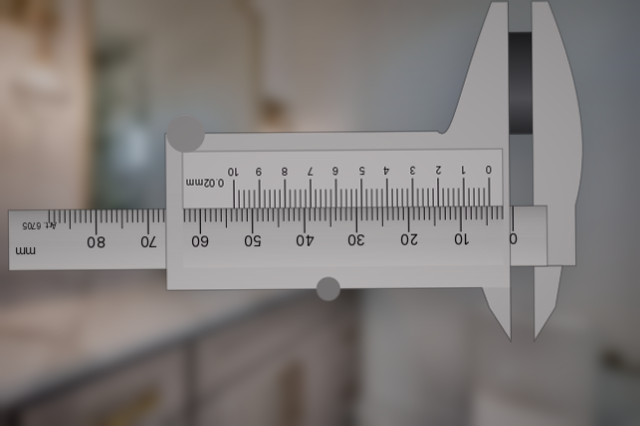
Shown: 4.5 mm
